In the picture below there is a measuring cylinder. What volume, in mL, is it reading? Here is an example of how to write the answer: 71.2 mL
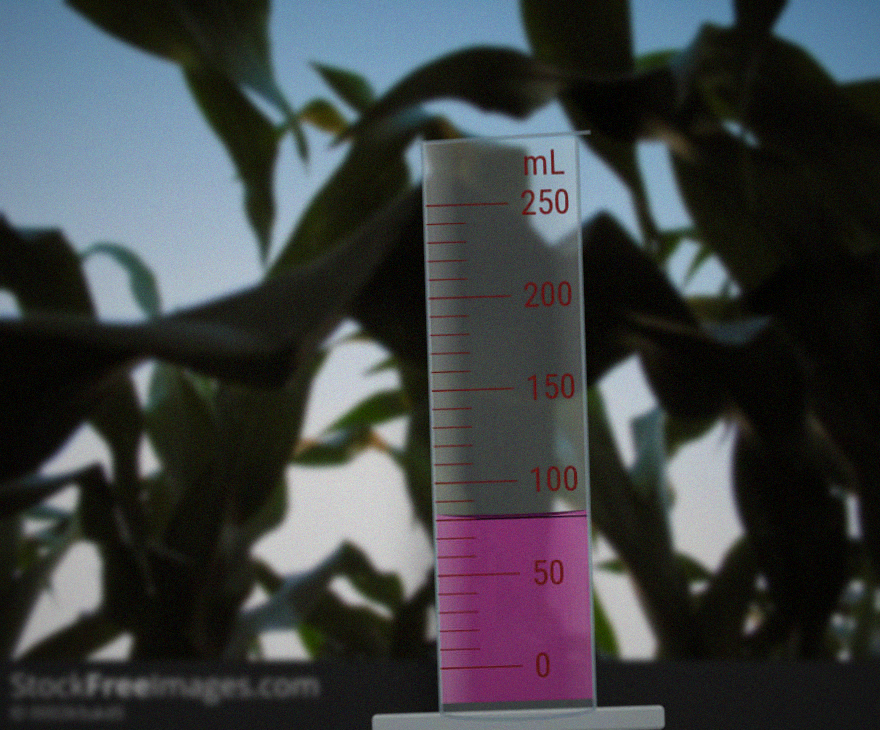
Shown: 80 mL
